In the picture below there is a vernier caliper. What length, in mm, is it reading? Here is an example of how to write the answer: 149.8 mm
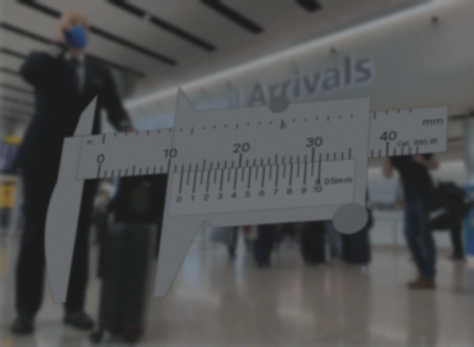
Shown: 12.0 mm
